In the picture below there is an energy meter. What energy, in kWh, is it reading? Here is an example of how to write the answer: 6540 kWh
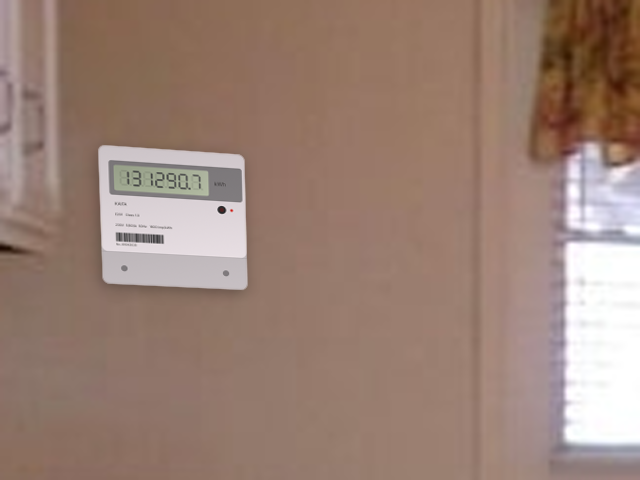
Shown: 131290.7 kWh
